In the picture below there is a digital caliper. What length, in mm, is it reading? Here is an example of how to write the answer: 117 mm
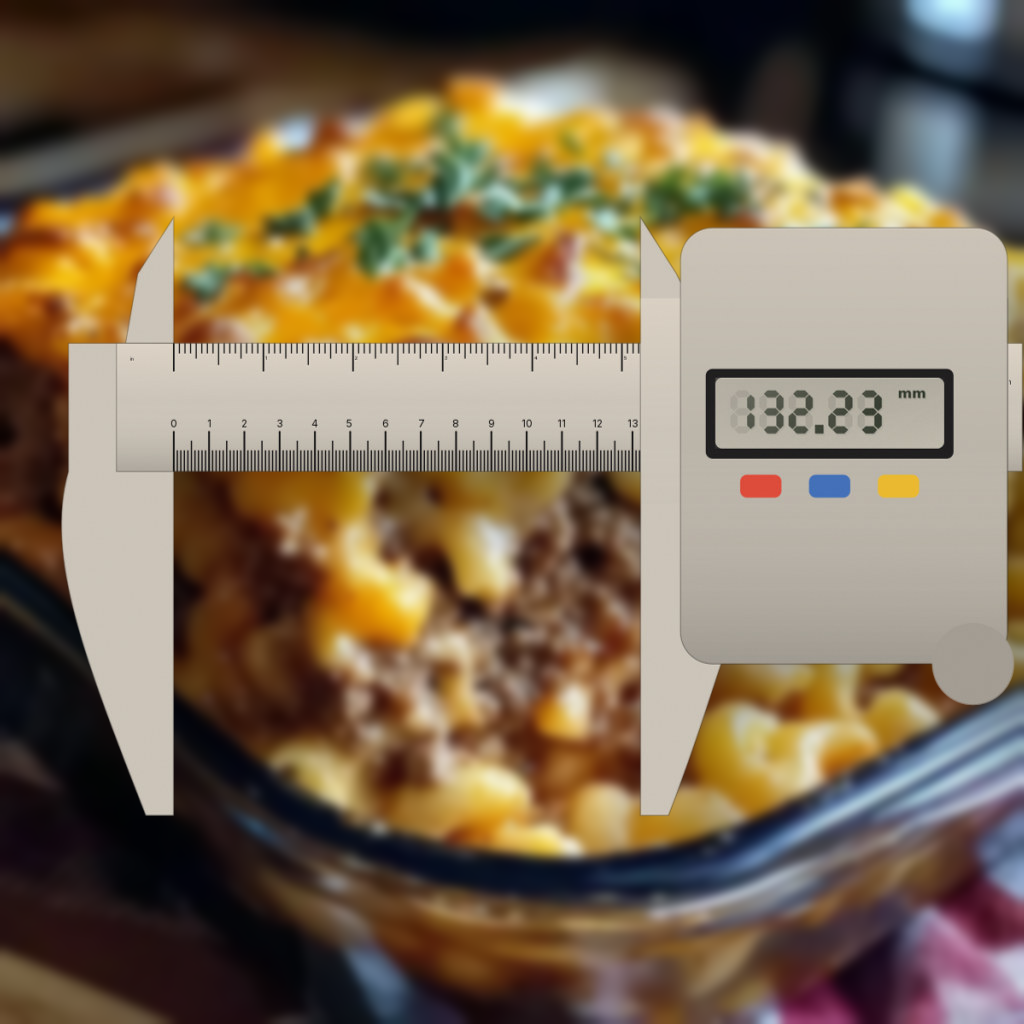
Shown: 132.23 mm
